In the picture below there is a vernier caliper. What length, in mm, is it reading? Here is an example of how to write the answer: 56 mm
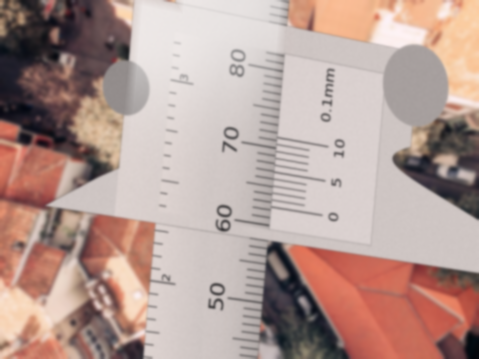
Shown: 62.4 mm
